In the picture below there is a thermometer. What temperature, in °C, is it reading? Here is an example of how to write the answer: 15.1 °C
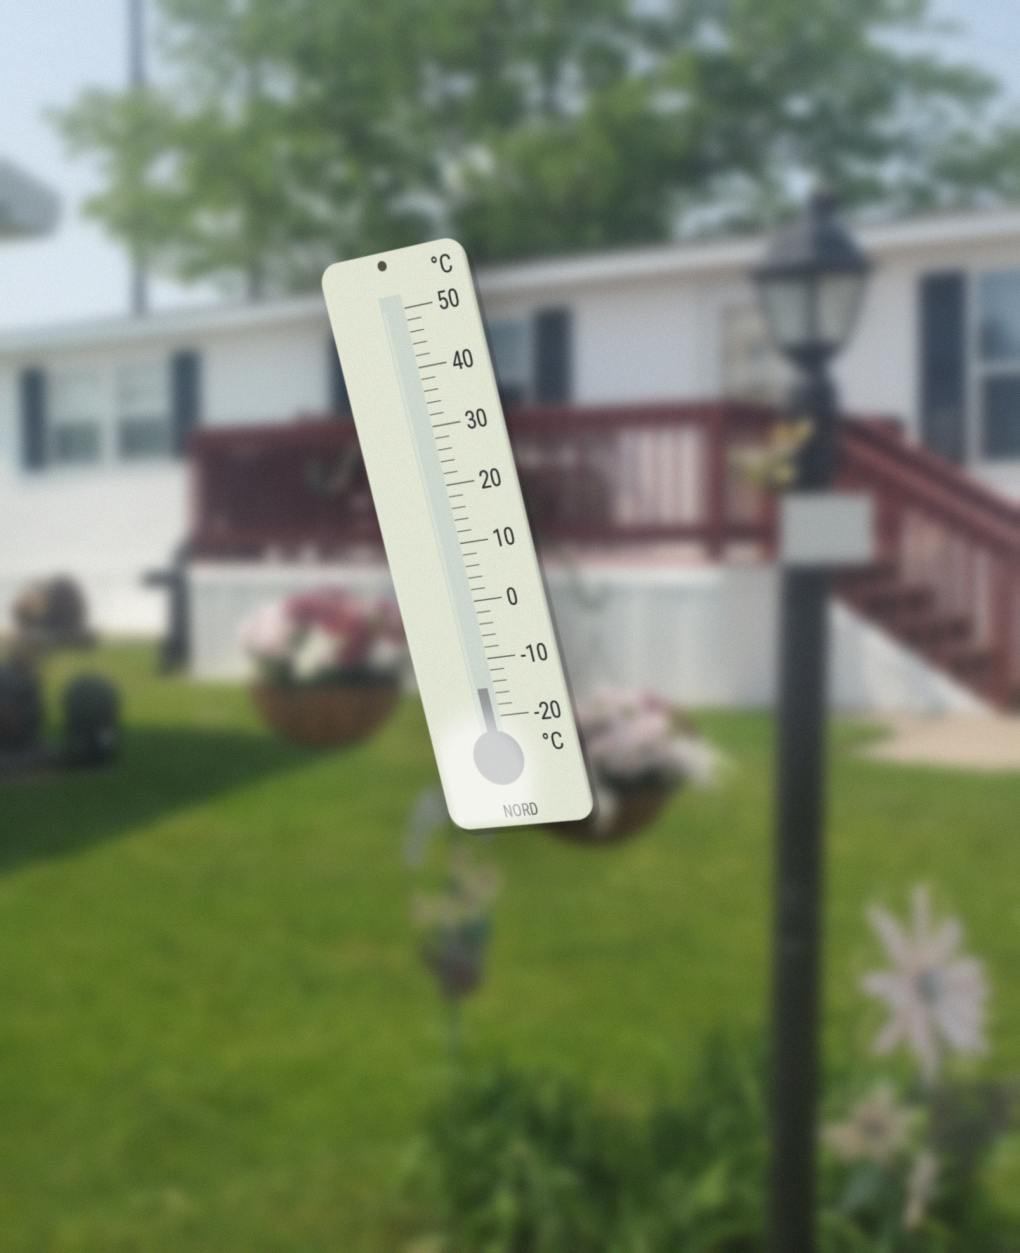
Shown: -15 °C
